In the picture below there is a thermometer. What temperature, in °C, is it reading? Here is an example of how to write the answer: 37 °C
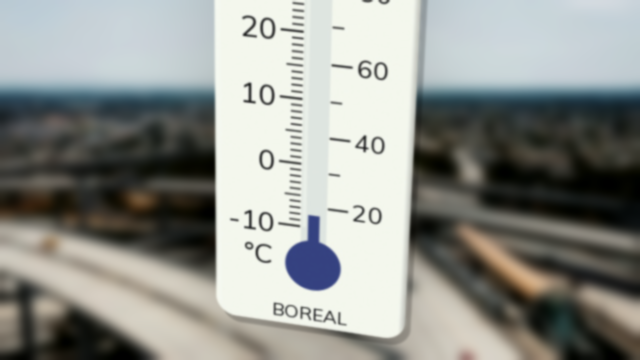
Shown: -8 °C
